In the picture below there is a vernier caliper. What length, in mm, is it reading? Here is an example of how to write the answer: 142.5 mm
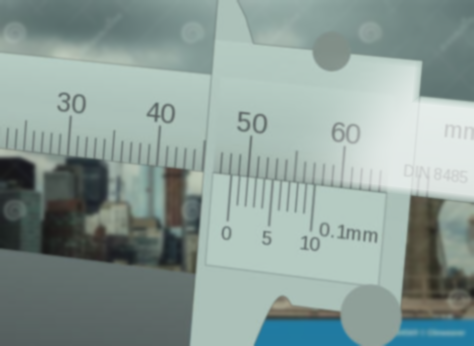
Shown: 48.2 mm
